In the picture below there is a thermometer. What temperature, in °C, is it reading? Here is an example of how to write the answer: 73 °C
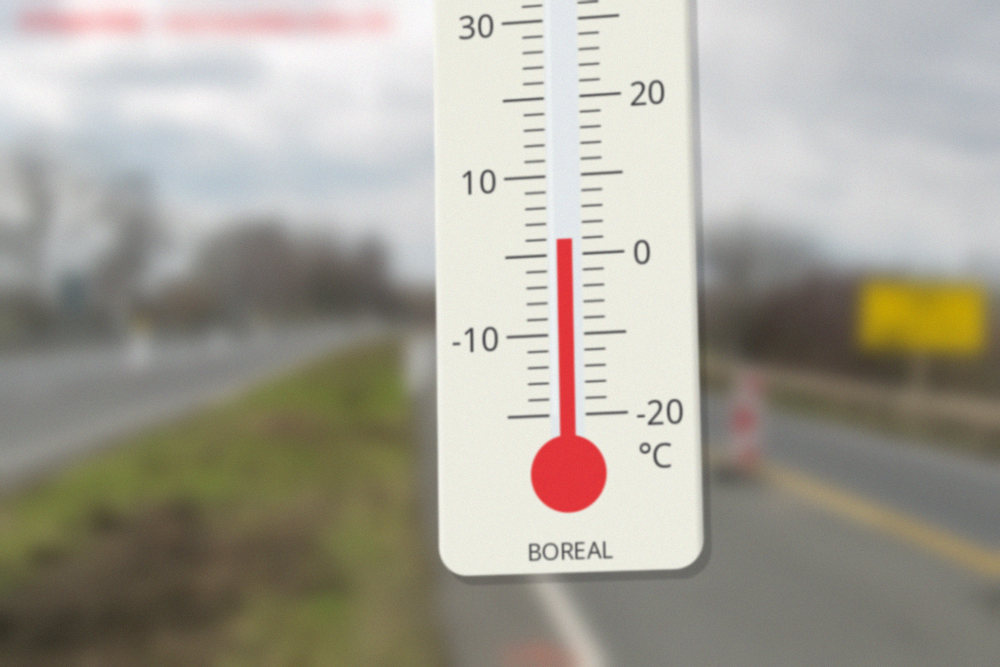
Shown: 2 °C
